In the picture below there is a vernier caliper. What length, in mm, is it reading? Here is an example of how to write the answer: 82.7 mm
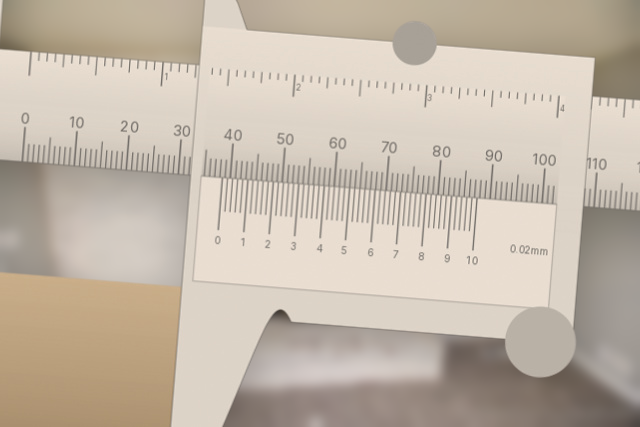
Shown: 38.5 mm
